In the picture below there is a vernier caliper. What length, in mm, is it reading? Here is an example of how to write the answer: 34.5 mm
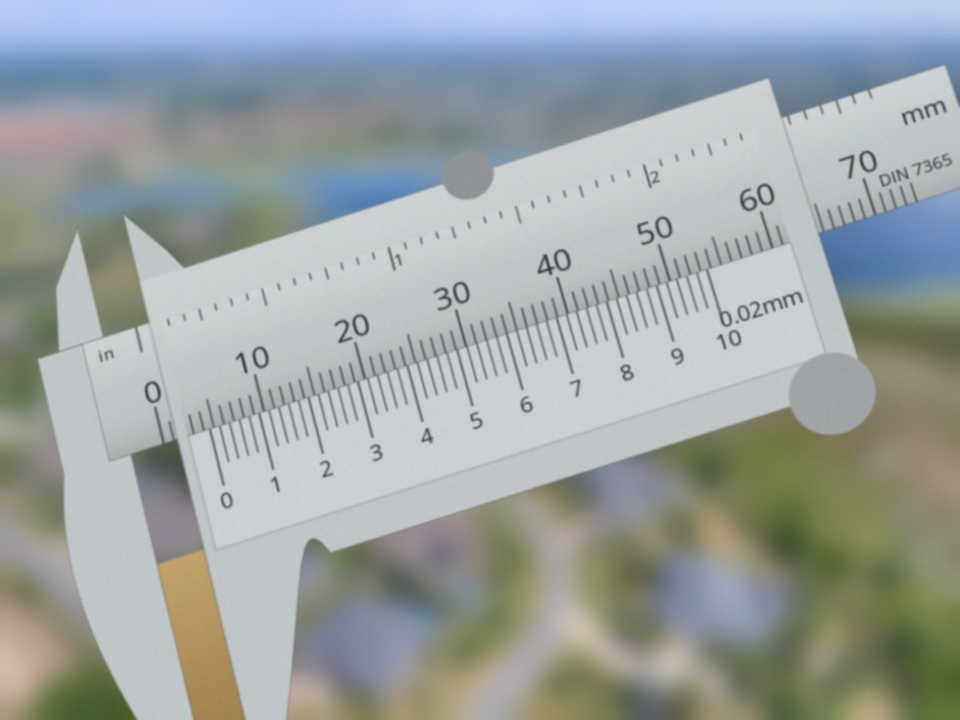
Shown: 4.6 mm
